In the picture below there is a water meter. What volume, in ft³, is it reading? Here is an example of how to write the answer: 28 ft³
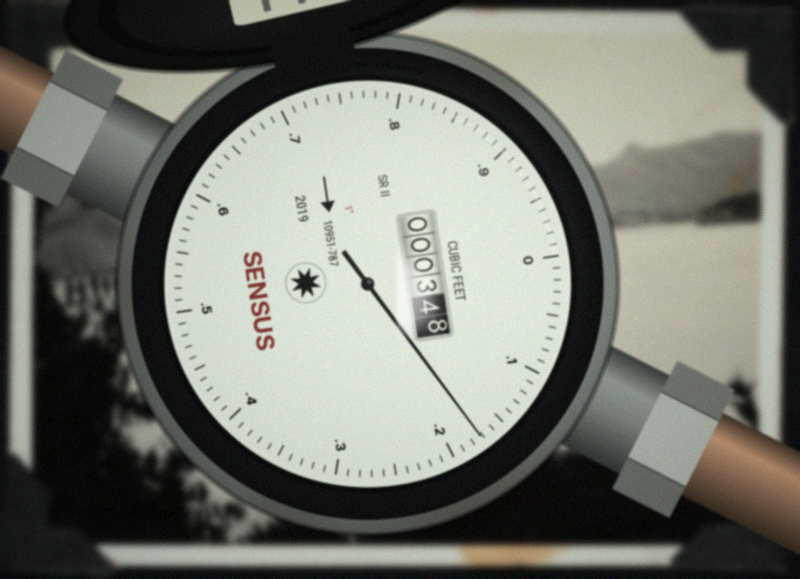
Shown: 348.17 ft³
